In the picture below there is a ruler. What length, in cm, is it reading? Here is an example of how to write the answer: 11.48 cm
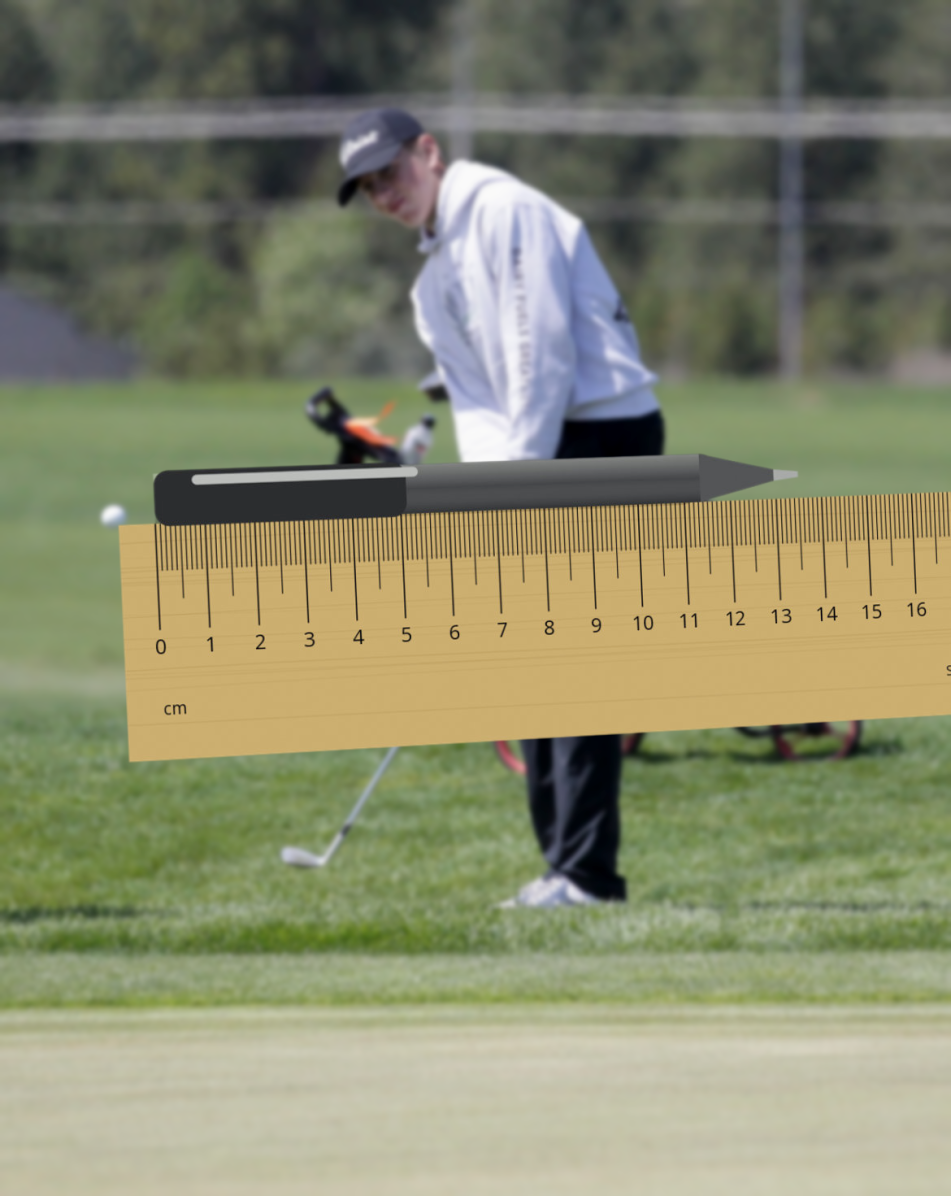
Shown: 13.5 cm
